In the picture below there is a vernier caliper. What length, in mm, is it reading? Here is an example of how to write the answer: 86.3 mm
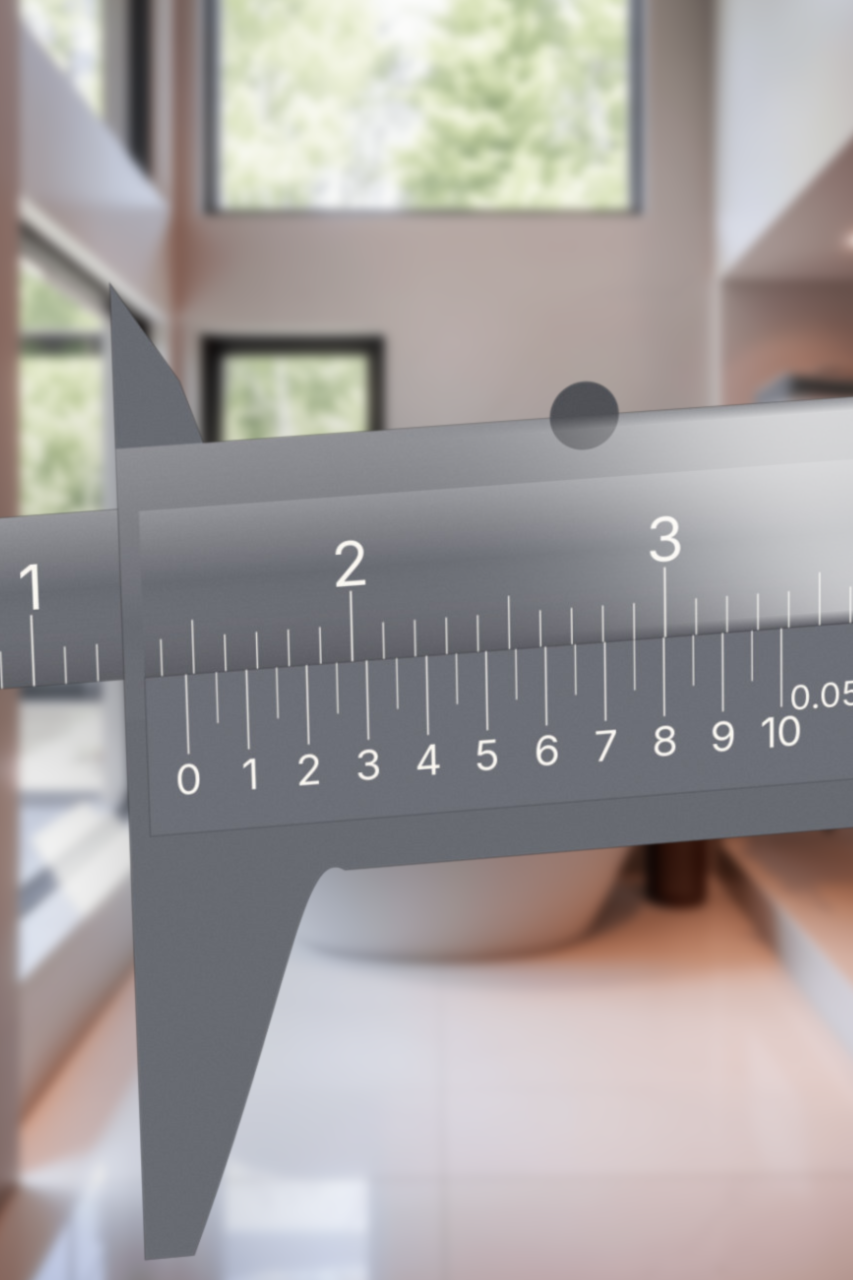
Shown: 14.75 mm
